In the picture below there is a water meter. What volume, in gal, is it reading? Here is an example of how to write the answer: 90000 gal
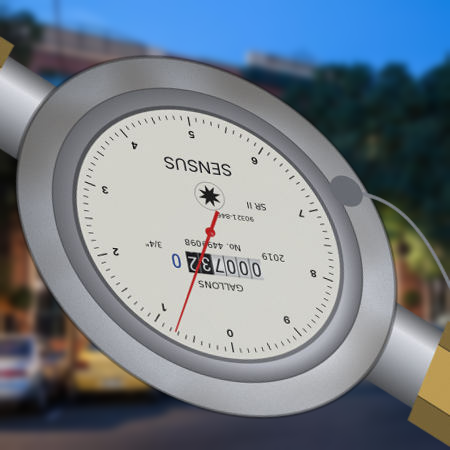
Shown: 7320.7 gal
